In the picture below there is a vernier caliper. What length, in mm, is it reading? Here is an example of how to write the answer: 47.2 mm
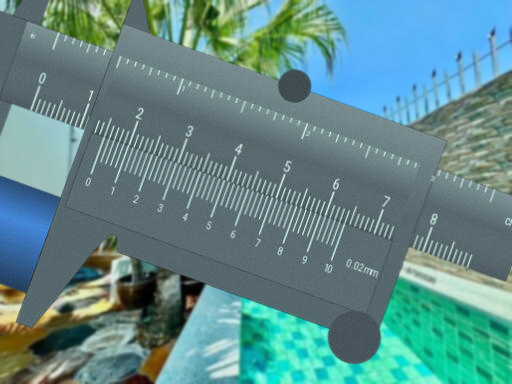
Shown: 15.0 mm
